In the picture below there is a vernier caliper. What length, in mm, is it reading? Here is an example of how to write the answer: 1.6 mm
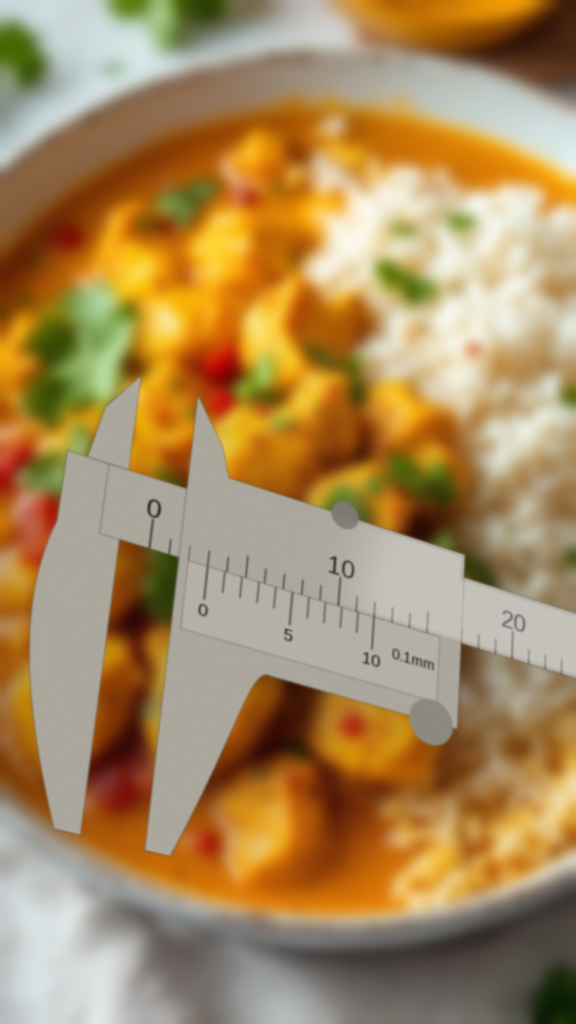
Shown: 3.0 mm
